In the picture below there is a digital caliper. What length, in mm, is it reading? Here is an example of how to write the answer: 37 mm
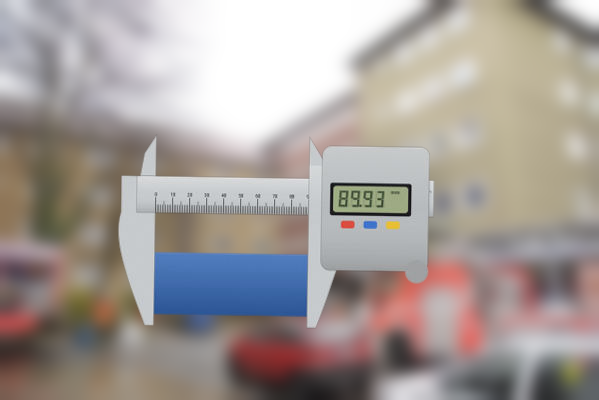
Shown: 89.93 mm
